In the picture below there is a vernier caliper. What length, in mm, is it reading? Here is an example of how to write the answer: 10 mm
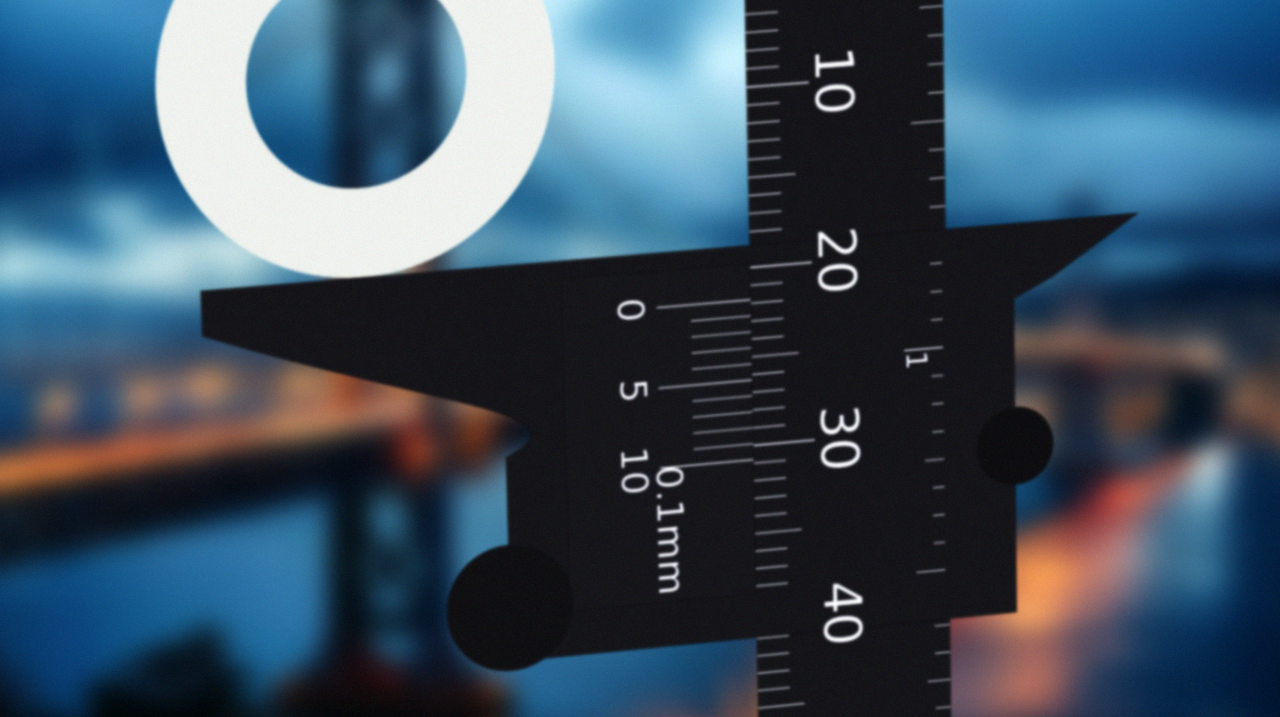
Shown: 21.8 mm
